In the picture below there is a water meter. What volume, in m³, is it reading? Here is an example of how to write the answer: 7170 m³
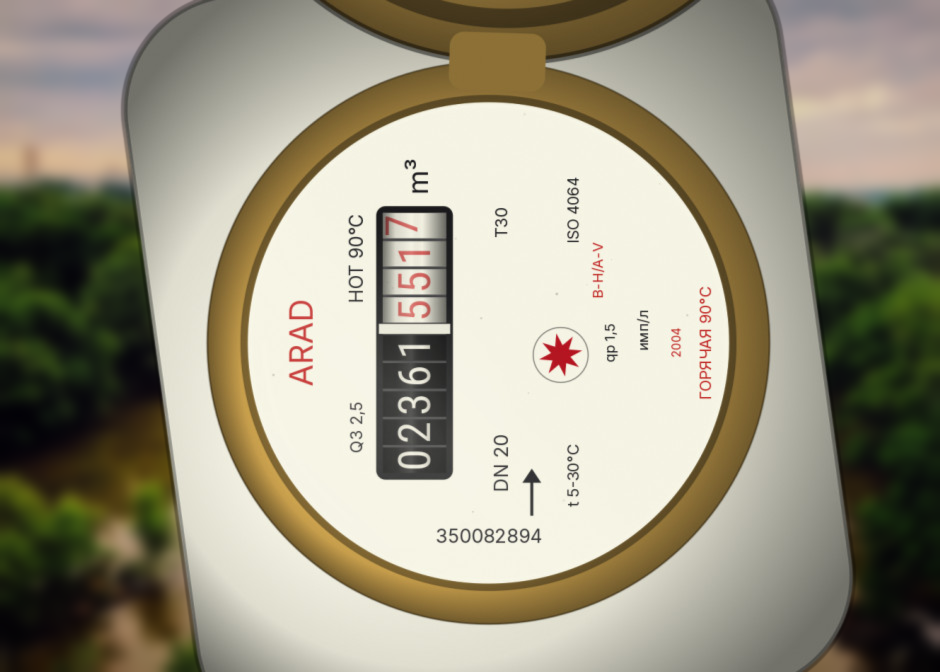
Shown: 2361.5517 m³
